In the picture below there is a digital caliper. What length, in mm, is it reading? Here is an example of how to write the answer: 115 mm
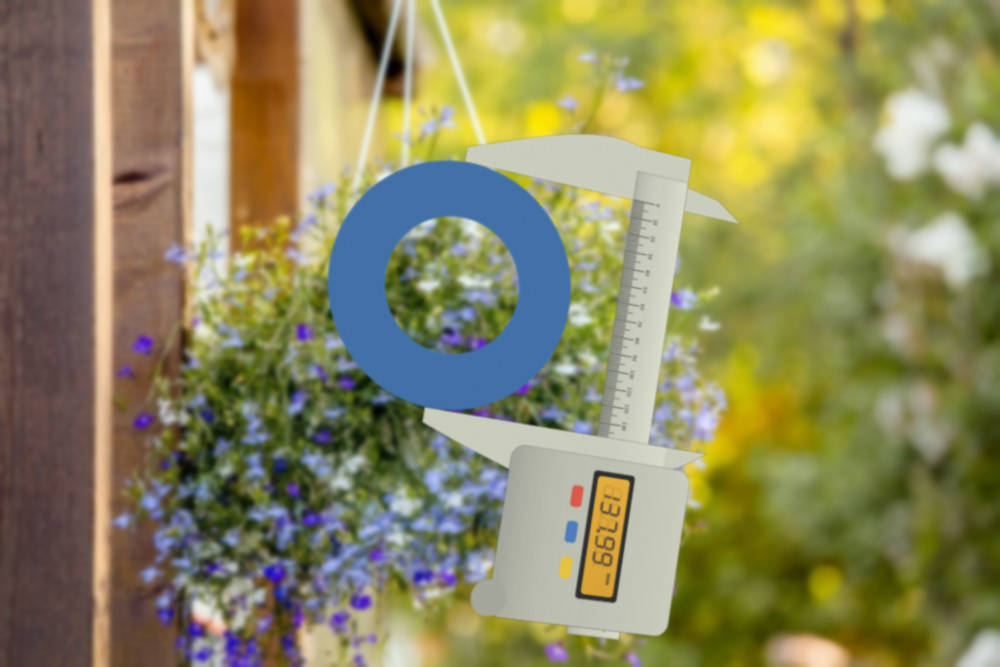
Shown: 137.99 mm
